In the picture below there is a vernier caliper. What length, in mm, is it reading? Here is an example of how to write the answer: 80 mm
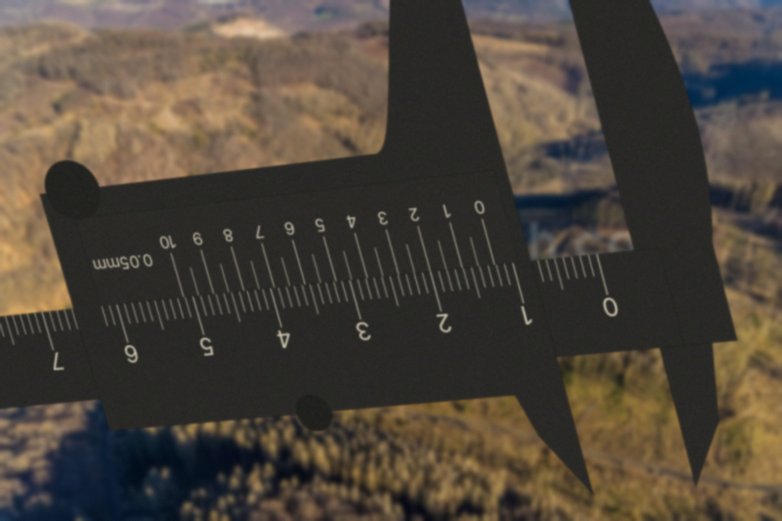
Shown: 12.2 mm
